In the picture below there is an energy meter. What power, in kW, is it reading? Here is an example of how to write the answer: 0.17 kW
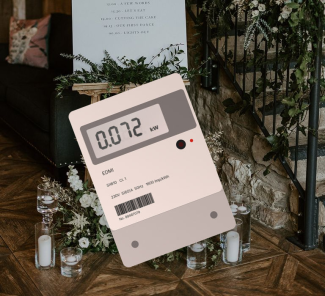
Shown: 0.072 kW
